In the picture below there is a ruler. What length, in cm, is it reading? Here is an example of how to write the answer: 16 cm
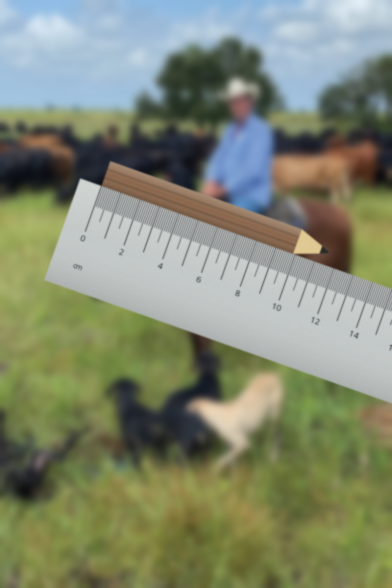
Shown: 11.5 cm
